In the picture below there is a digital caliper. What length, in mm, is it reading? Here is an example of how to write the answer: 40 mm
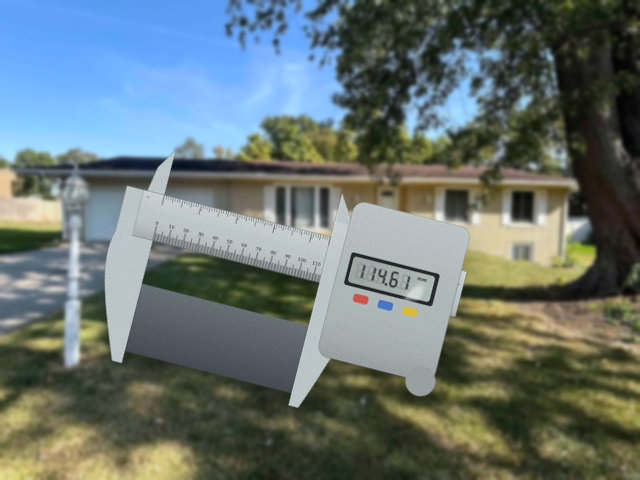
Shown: 114.61 mm
